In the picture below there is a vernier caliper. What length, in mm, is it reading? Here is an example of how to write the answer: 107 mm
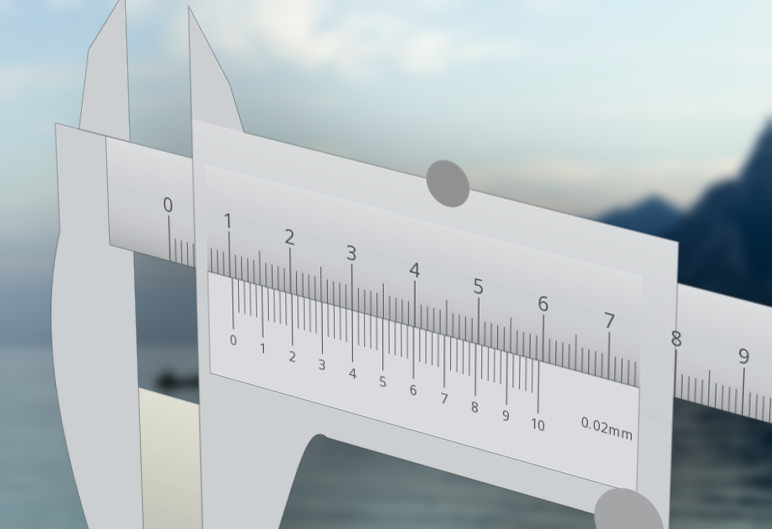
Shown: 10.4 mm
